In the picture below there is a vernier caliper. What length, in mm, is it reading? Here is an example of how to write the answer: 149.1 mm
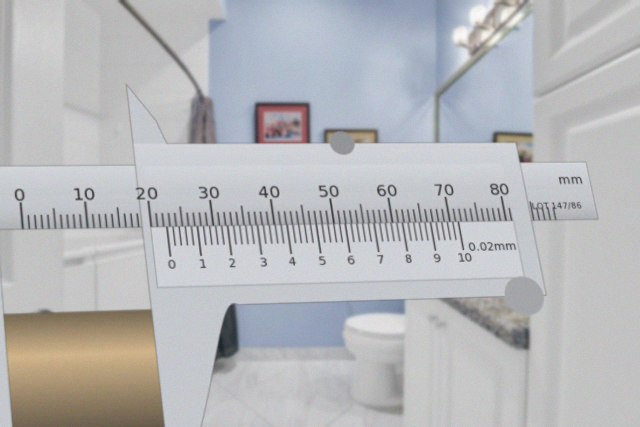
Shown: 22.5 mm
